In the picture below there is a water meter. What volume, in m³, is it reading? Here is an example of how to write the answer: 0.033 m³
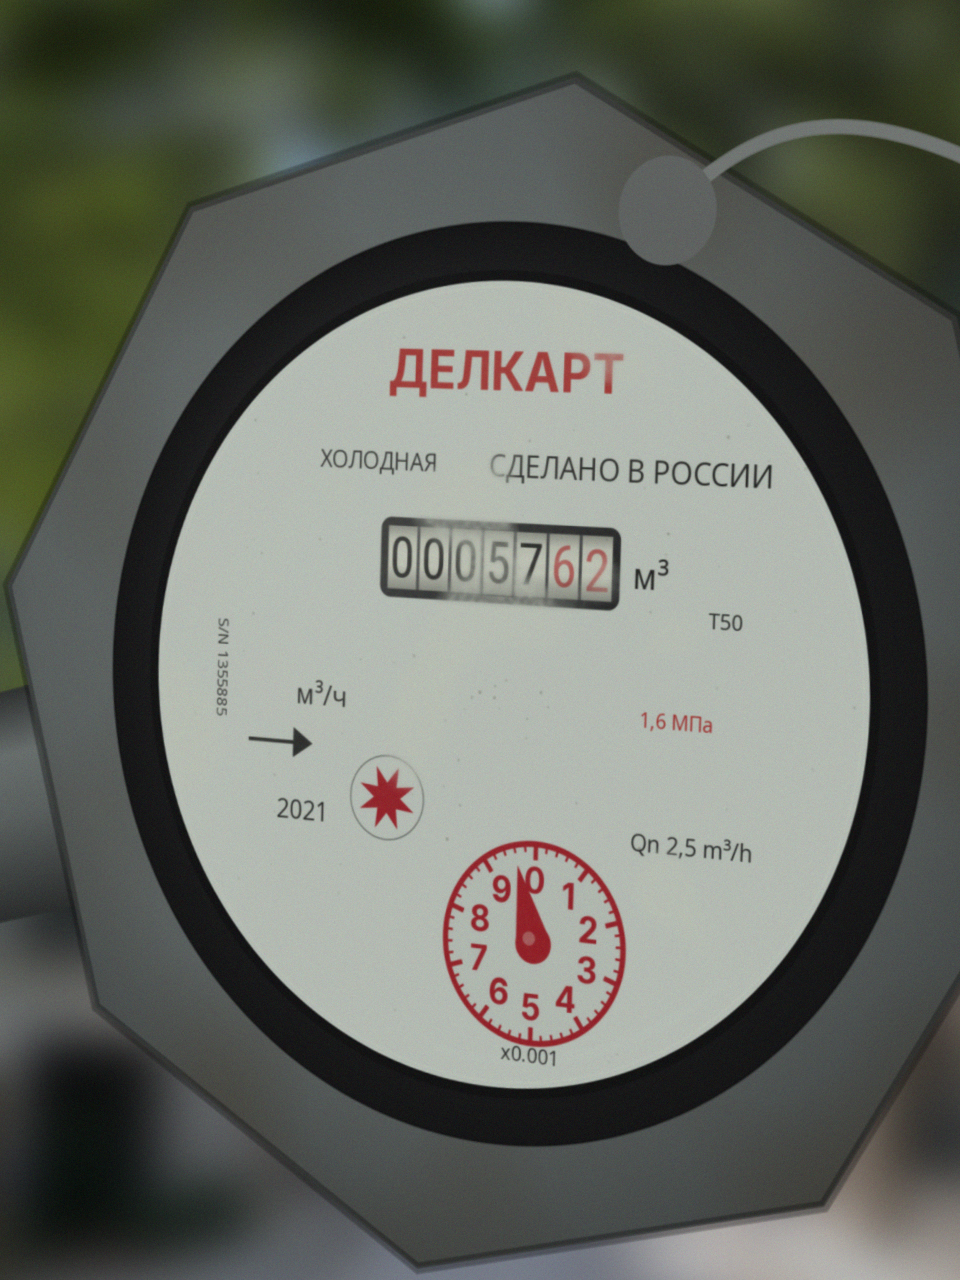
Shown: 57.619 m³
